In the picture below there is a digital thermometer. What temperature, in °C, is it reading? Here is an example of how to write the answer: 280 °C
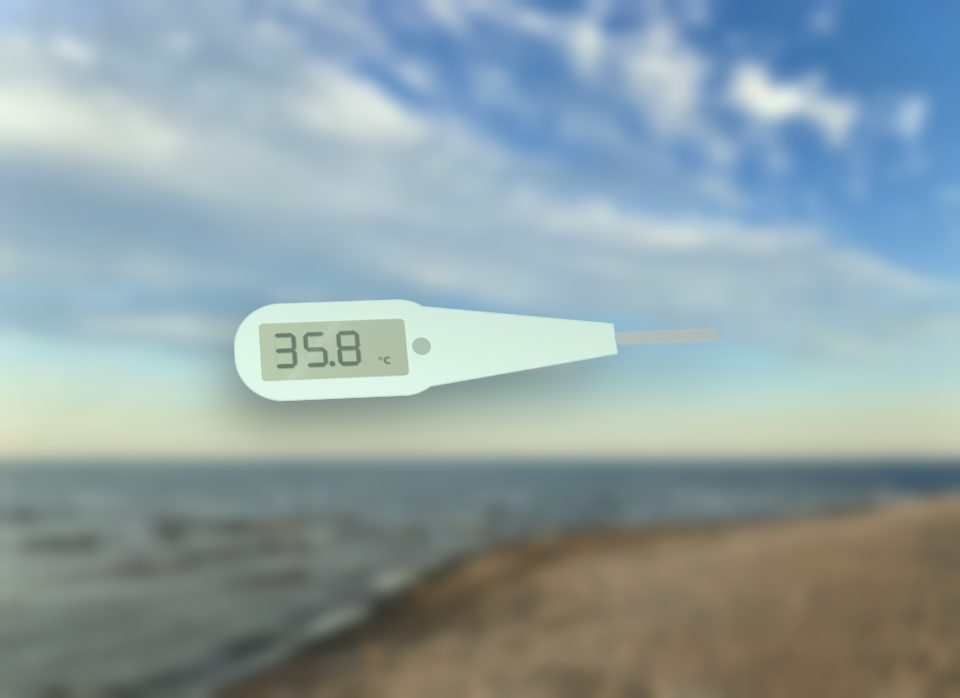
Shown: 35.8 °C
